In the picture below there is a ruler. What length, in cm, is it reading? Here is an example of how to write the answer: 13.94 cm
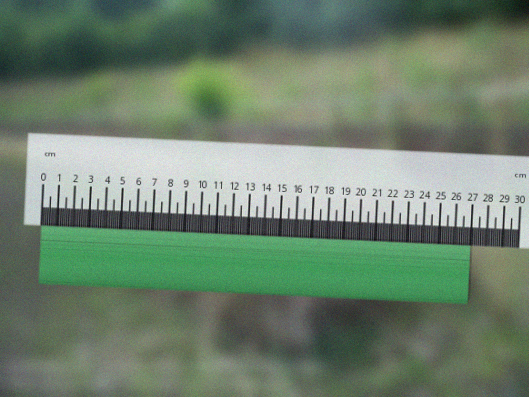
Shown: 27 cm
